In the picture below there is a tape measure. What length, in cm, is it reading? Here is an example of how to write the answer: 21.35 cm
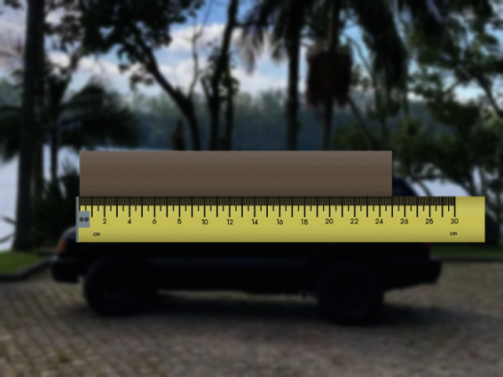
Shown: 25 cm
